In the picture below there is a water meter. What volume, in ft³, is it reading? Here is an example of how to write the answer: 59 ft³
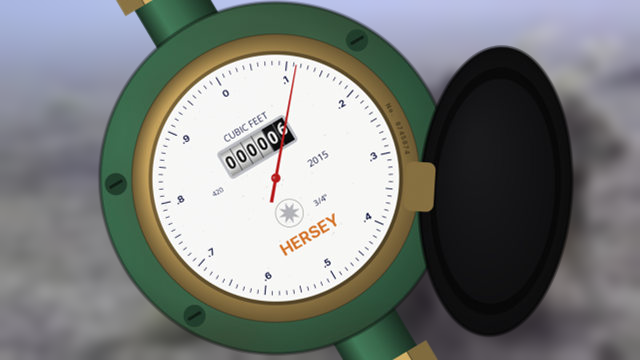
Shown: 6.11 ft³
